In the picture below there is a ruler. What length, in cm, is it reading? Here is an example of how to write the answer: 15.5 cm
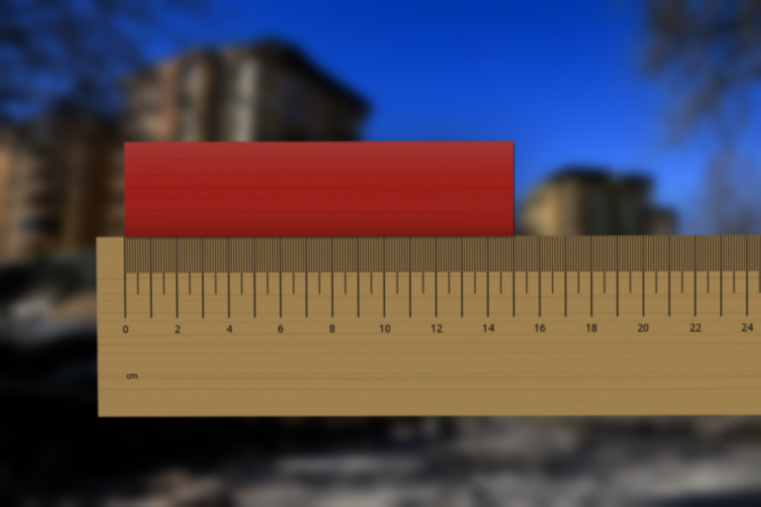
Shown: 15 cm
